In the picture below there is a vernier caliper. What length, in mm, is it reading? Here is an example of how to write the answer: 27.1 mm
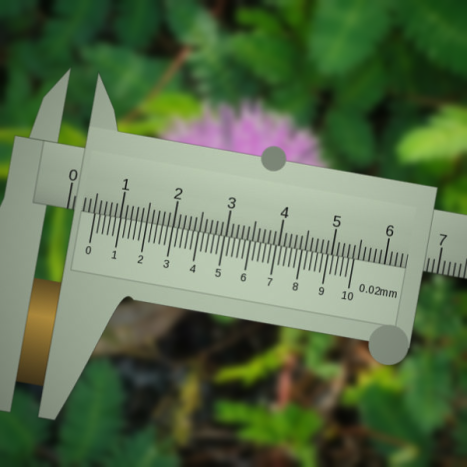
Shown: 5.2 mm
